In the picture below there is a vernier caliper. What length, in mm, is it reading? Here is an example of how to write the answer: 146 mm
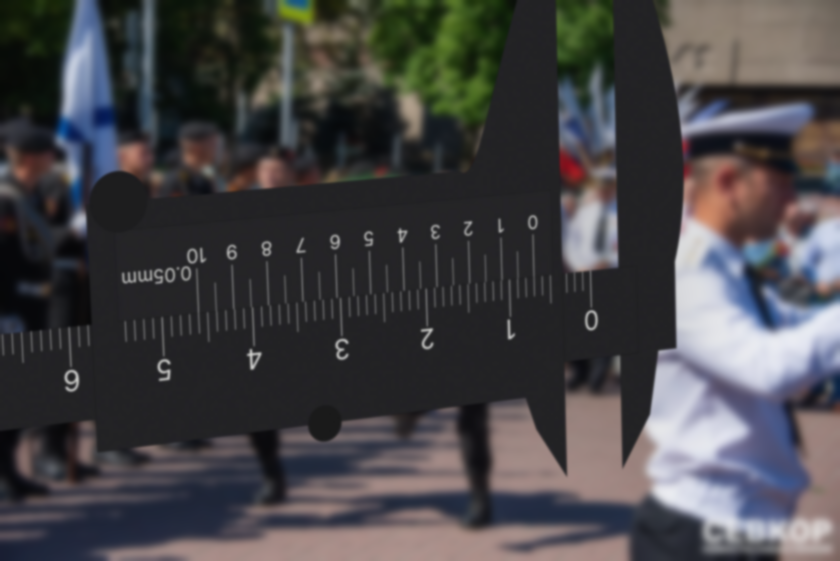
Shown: 7.0 mm
